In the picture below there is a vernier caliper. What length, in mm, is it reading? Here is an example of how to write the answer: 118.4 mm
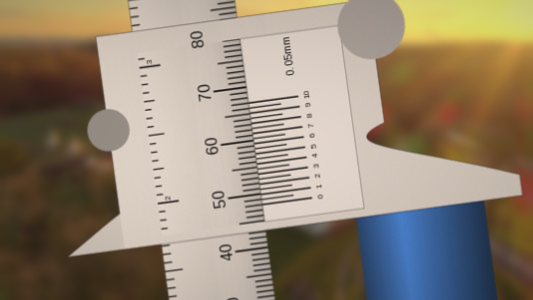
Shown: 48.0 mm
